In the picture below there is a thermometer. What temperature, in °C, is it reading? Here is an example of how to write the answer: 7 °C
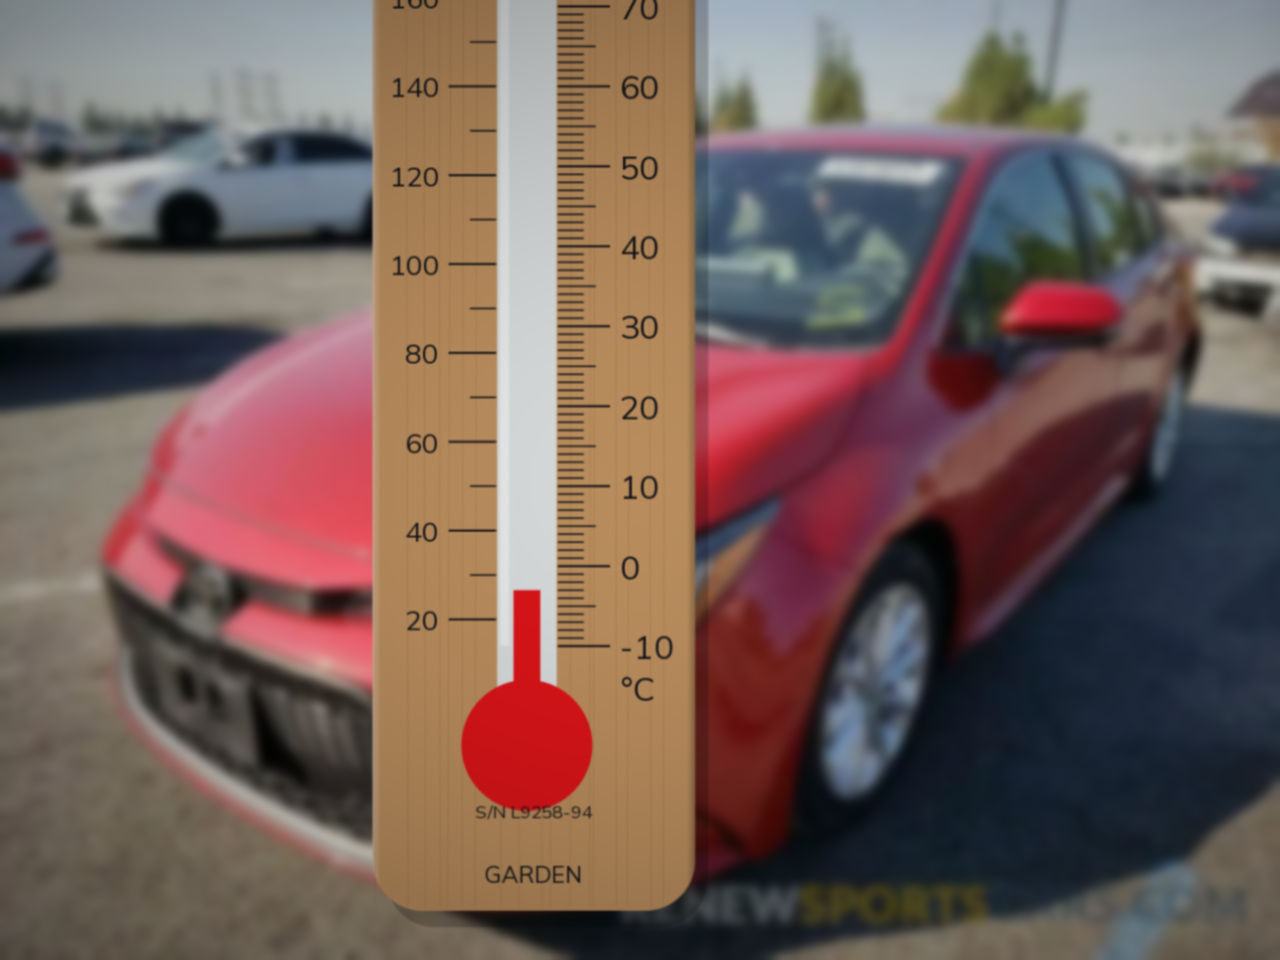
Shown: -3 °C
